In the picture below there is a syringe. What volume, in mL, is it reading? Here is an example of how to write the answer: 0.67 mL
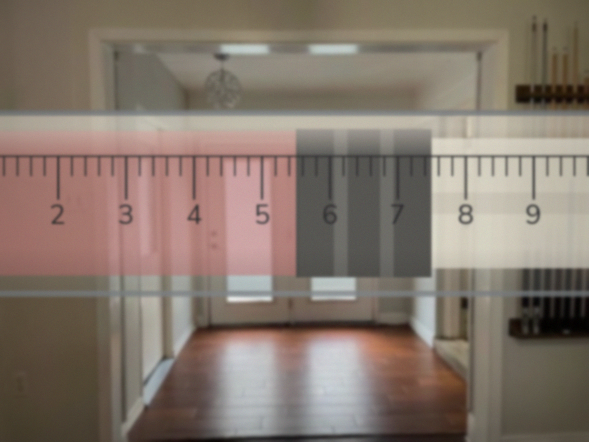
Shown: 5.5 mL
